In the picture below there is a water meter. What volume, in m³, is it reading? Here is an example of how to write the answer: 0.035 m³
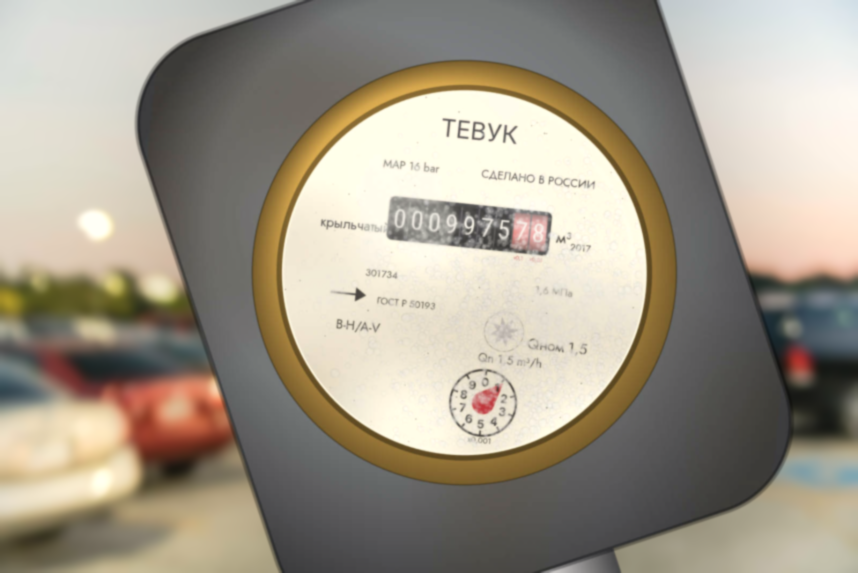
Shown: 9975.781 m³
